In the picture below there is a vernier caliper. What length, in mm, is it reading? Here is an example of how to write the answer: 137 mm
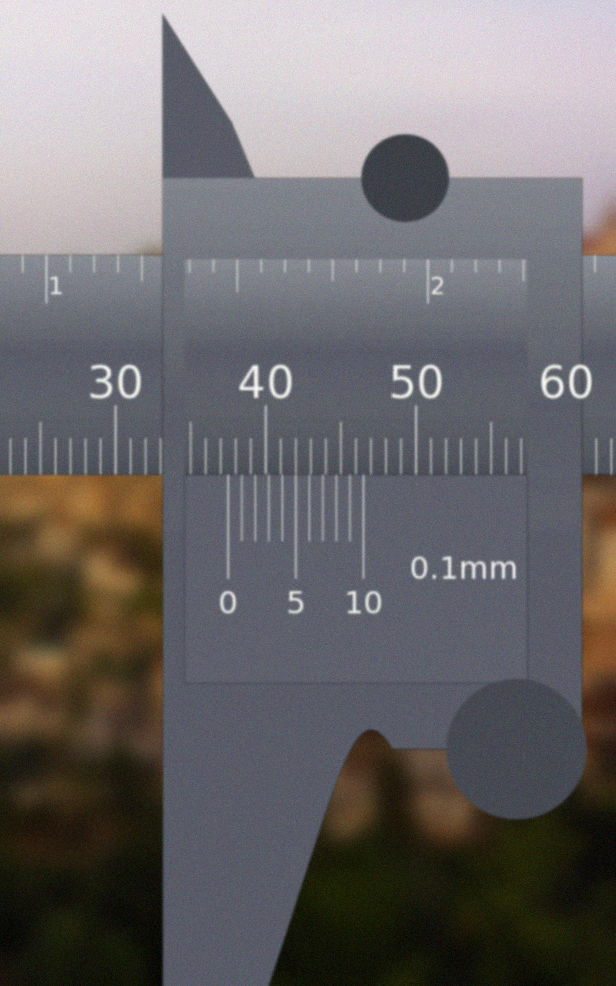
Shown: 37.5 mm
